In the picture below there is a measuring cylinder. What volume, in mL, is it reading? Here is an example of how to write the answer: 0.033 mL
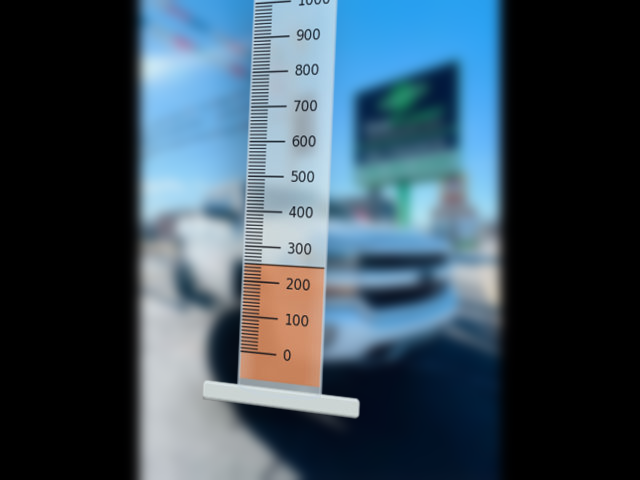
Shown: 250 mL
